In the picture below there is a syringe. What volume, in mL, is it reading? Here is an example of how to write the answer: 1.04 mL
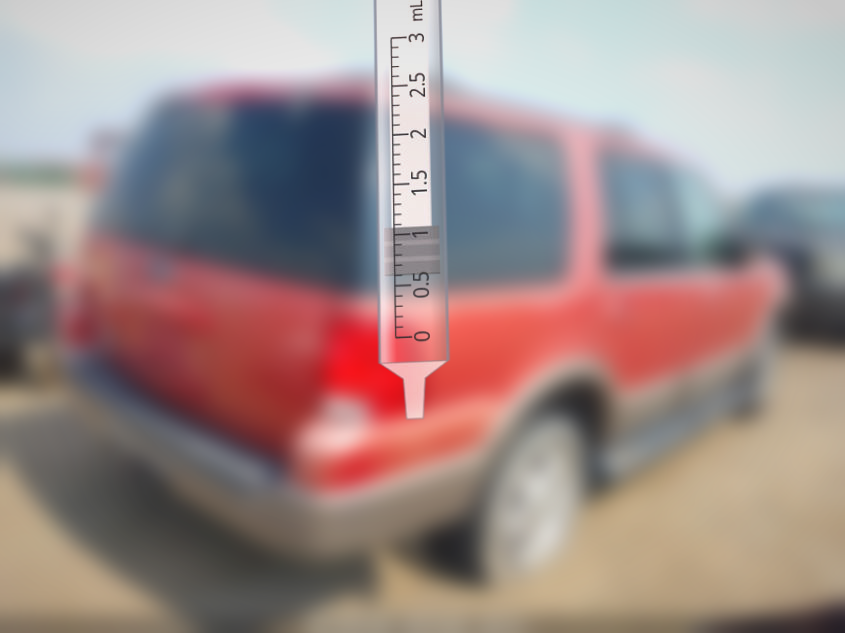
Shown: 0.6 mL
